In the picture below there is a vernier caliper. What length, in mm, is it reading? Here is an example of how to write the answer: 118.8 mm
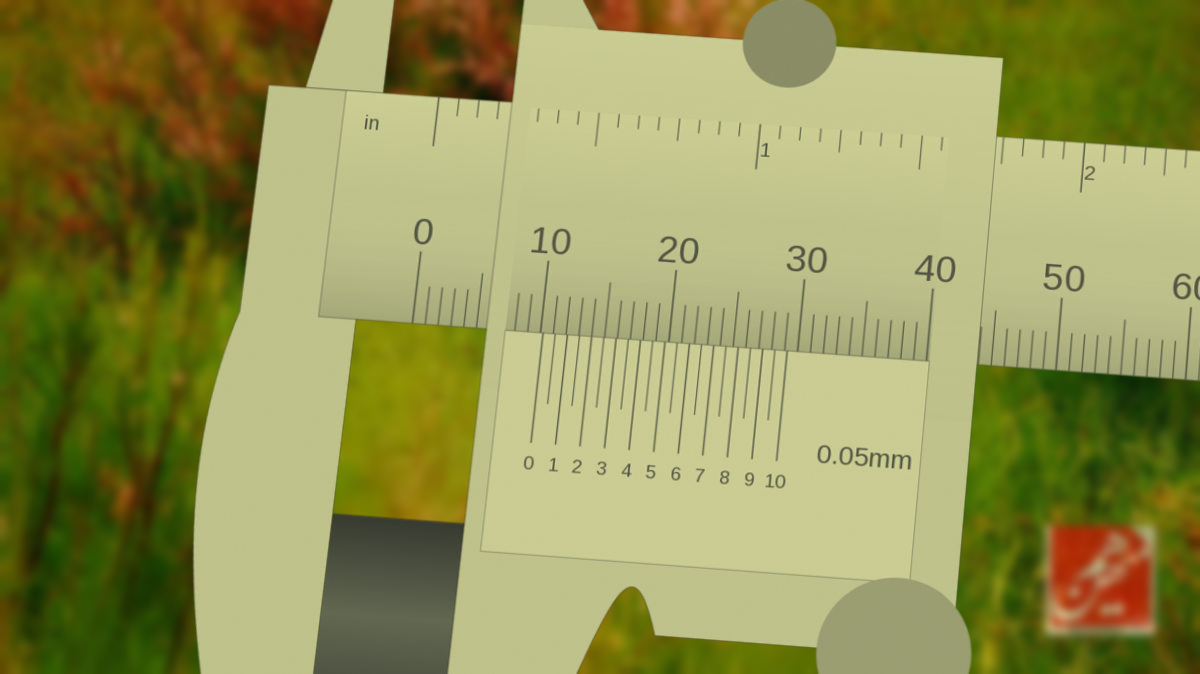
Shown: 10.2 mm
